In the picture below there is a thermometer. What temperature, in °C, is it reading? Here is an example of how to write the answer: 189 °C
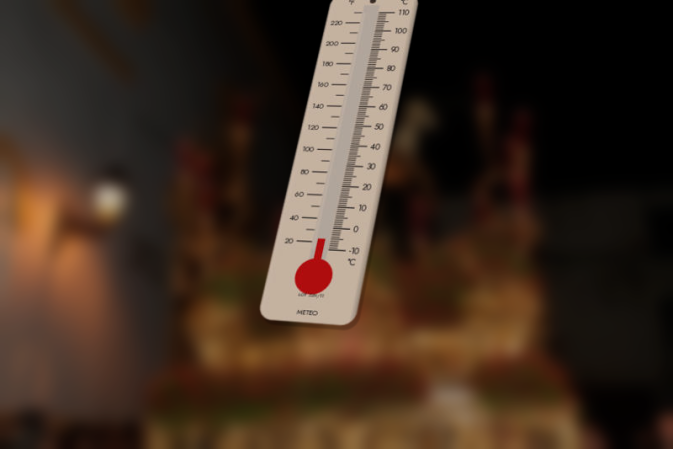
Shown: -5 °C
